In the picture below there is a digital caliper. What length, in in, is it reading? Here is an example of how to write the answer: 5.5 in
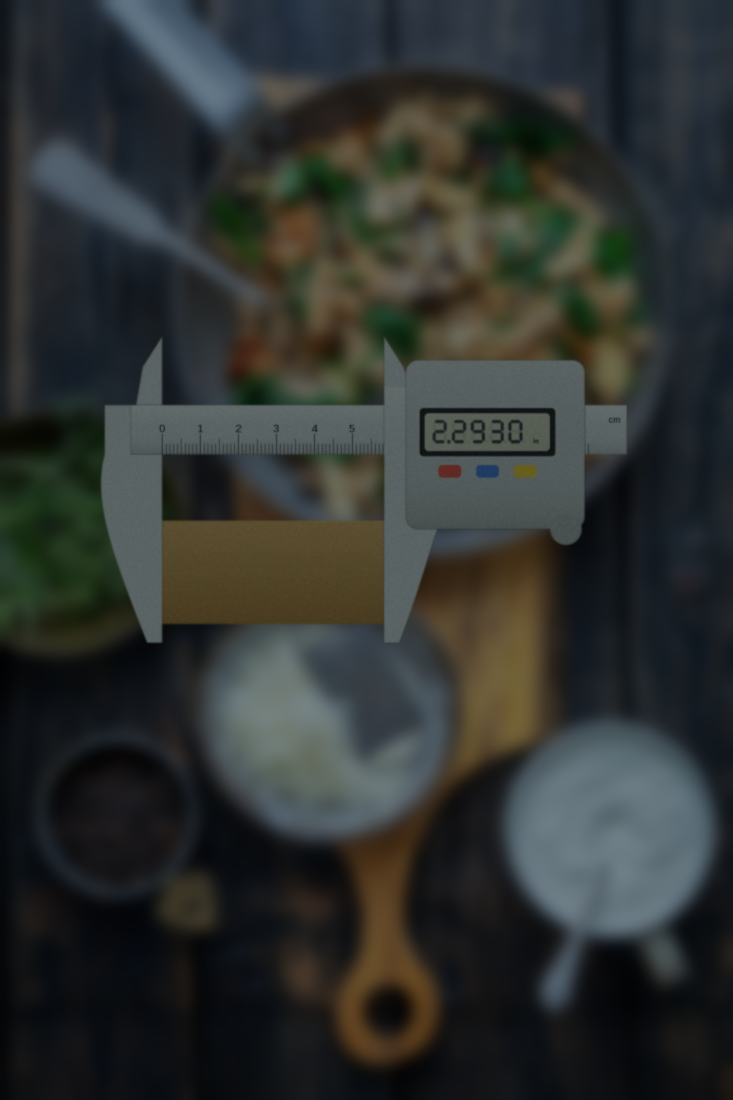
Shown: 2.2930 in
